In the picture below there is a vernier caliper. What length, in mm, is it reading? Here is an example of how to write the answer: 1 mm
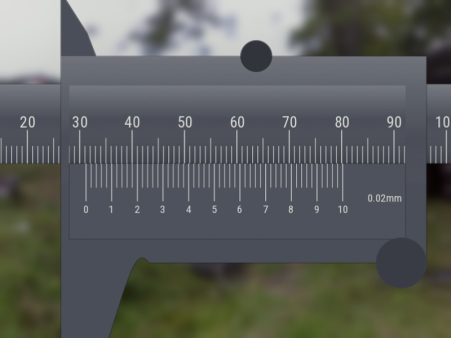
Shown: 31.2 mm
